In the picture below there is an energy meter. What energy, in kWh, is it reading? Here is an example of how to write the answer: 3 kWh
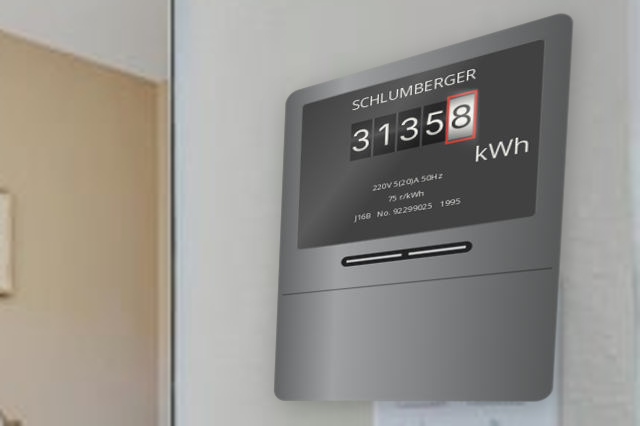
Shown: 3135.8 kWh
